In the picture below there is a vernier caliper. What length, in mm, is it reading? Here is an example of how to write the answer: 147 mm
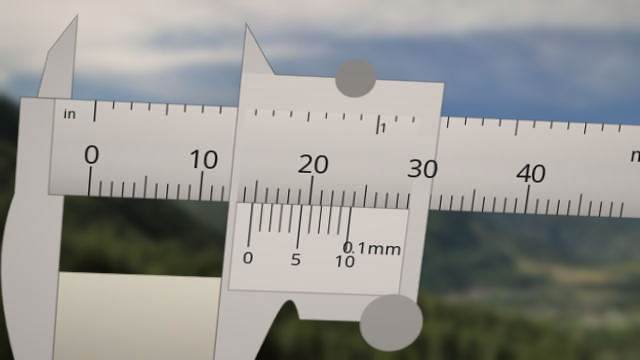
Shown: 14.8 mm
